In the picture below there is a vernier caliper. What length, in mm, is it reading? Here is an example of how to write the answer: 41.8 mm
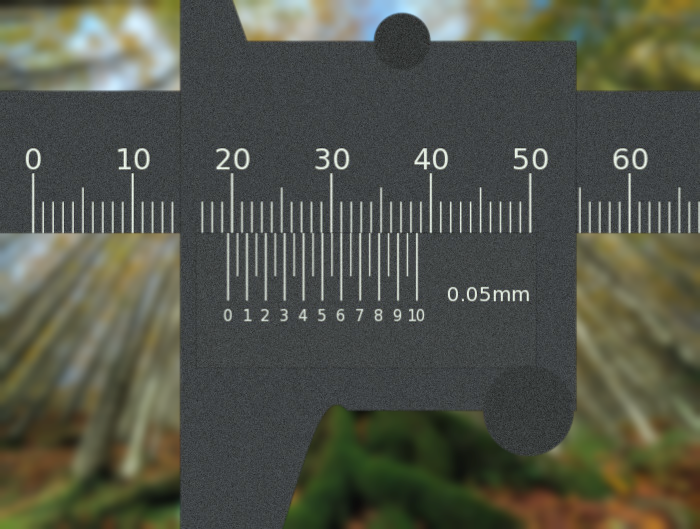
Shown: 19.6 mm
